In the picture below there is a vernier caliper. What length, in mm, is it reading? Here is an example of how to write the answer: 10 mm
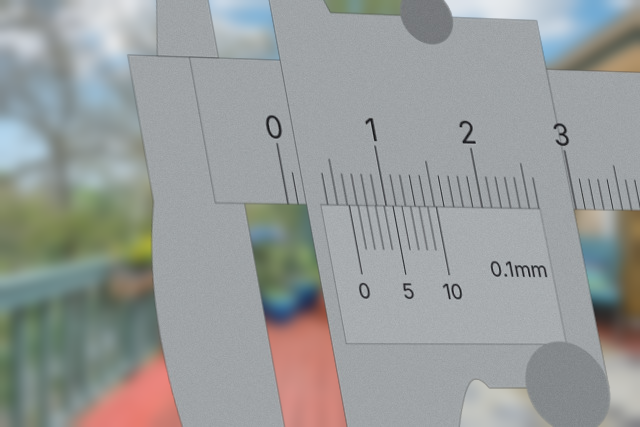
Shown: 6.2 mm
